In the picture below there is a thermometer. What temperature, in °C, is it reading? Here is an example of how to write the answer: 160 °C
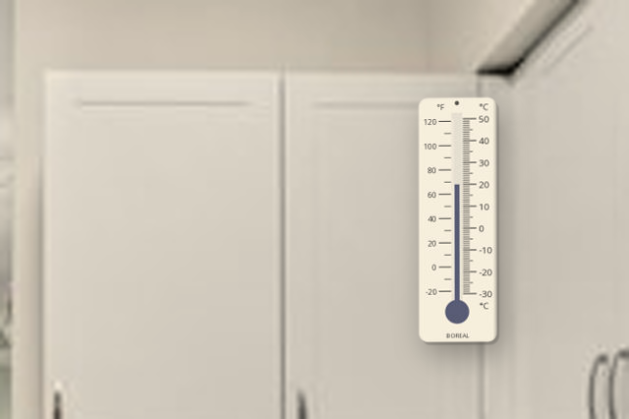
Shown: 20 °C
